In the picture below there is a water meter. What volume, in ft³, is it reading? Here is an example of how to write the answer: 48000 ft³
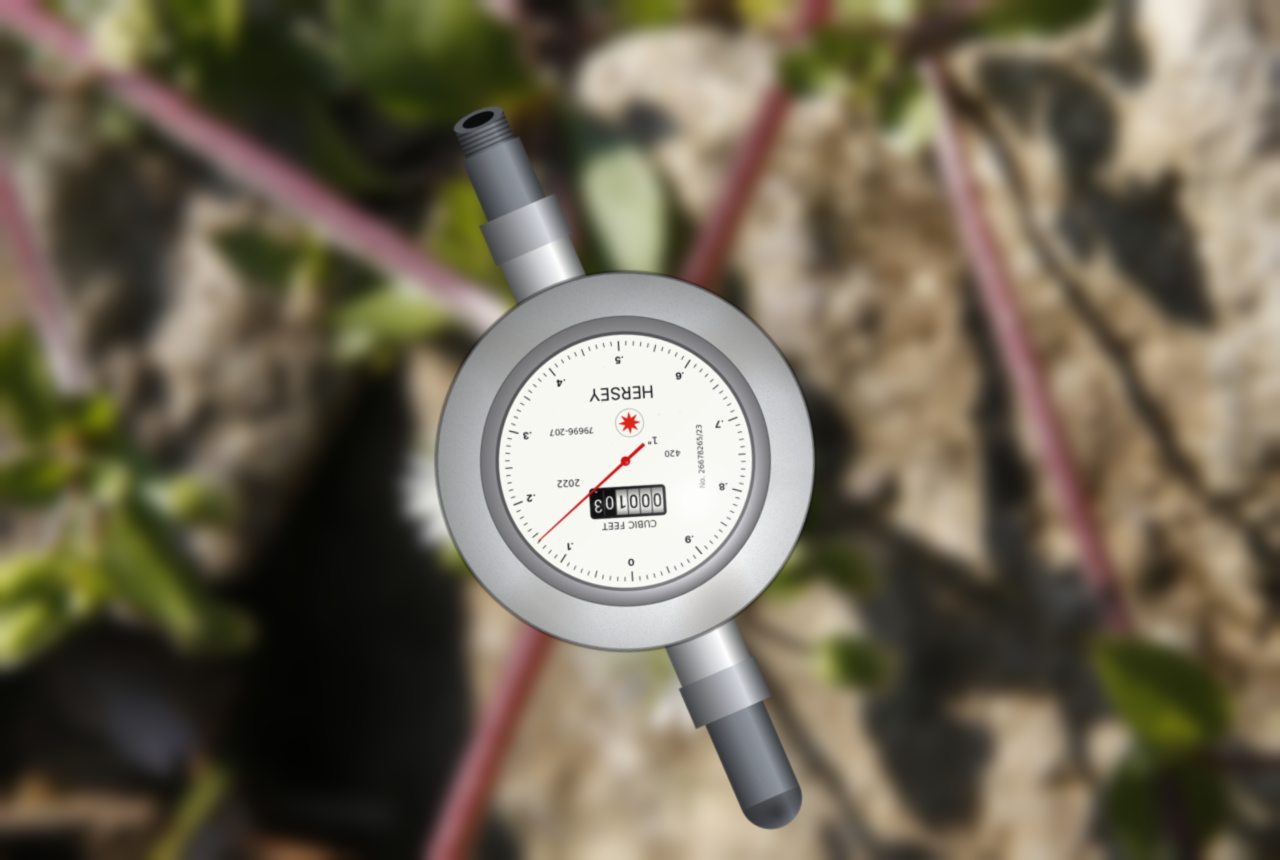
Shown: 103.14 ft³
